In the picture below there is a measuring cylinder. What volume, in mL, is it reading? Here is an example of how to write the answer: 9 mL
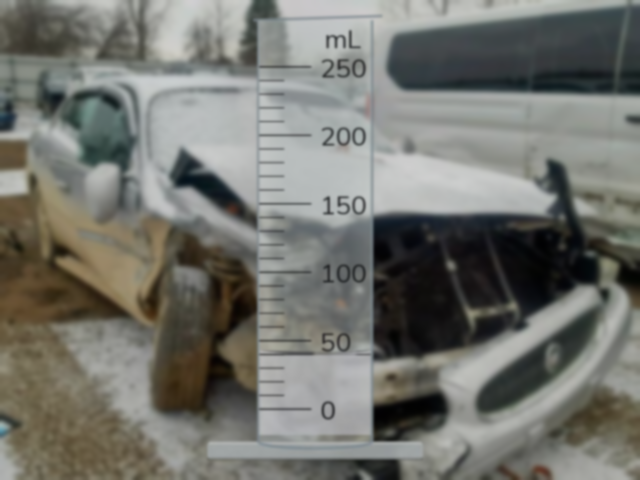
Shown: 40 mL
